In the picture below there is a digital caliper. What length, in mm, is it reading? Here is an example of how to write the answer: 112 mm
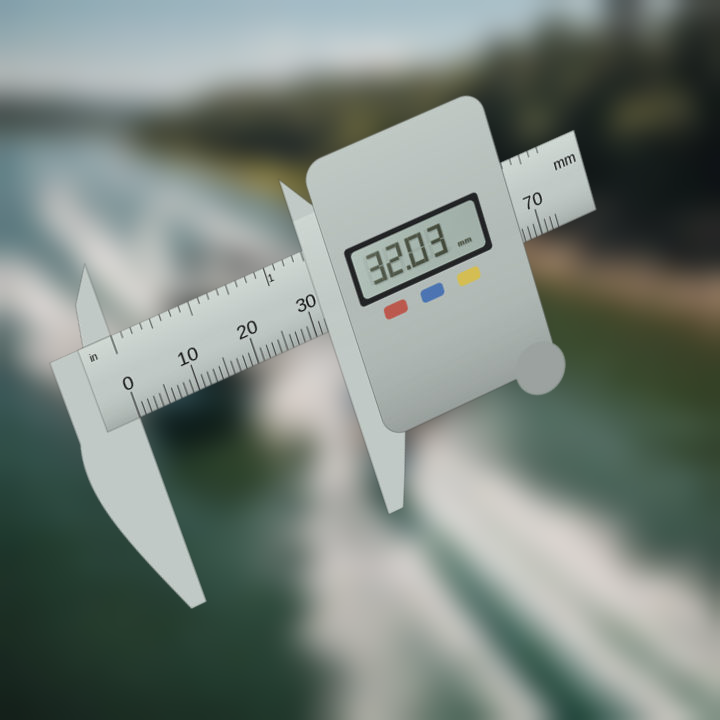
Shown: 32.03 mm
